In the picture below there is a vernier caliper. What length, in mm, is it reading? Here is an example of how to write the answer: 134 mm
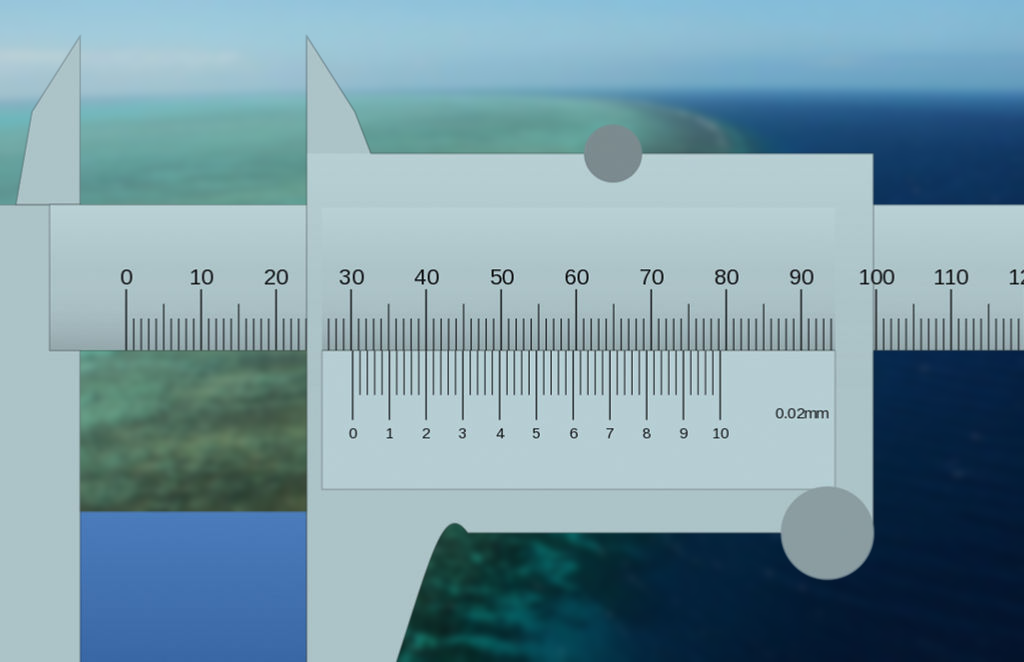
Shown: 30.2 mm
